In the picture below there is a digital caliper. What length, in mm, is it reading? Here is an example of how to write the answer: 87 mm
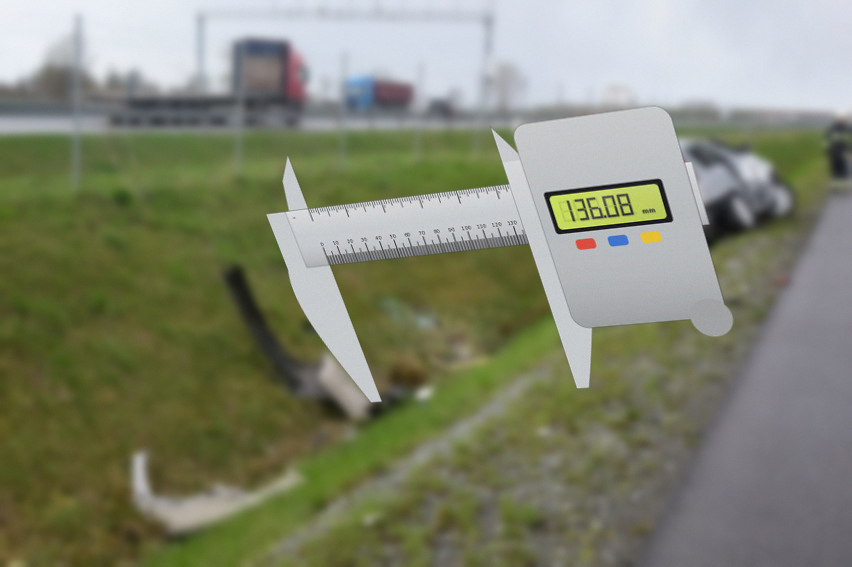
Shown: 136.08 mm
